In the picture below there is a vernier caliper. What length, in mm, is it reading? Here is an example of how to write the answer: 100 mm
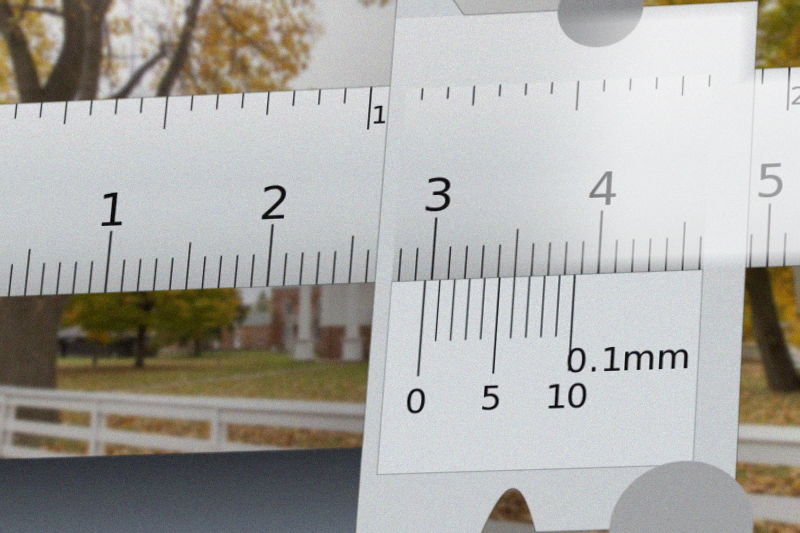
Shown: 29.6 mm
